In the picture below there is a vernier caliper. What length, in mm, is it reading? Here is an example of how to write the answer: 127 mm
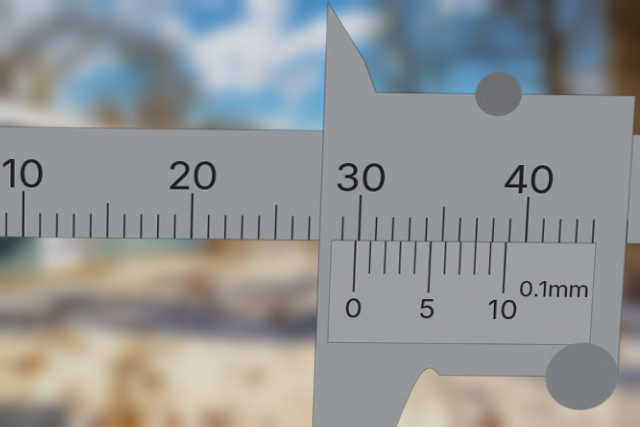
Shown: 29.8 mm
